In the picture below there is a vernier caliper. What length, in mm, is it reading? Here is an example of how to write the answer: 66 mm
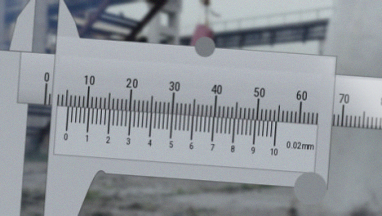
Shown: 5.5 mm
